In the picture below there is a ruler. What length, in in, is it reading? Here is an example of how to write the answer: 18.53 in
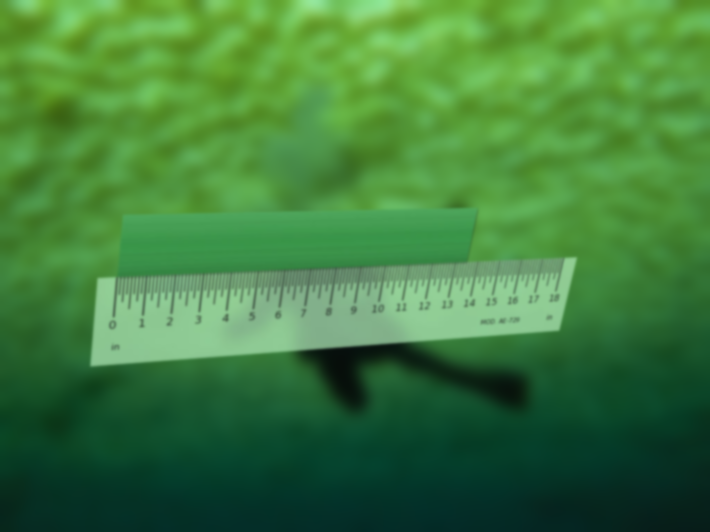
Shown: 13.5 in
